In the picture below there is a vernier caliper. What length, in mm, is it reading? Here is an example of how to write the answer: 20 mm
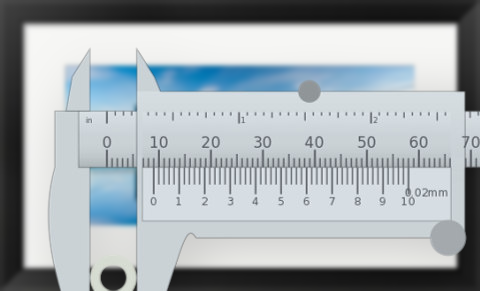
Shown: 9.0 mm
